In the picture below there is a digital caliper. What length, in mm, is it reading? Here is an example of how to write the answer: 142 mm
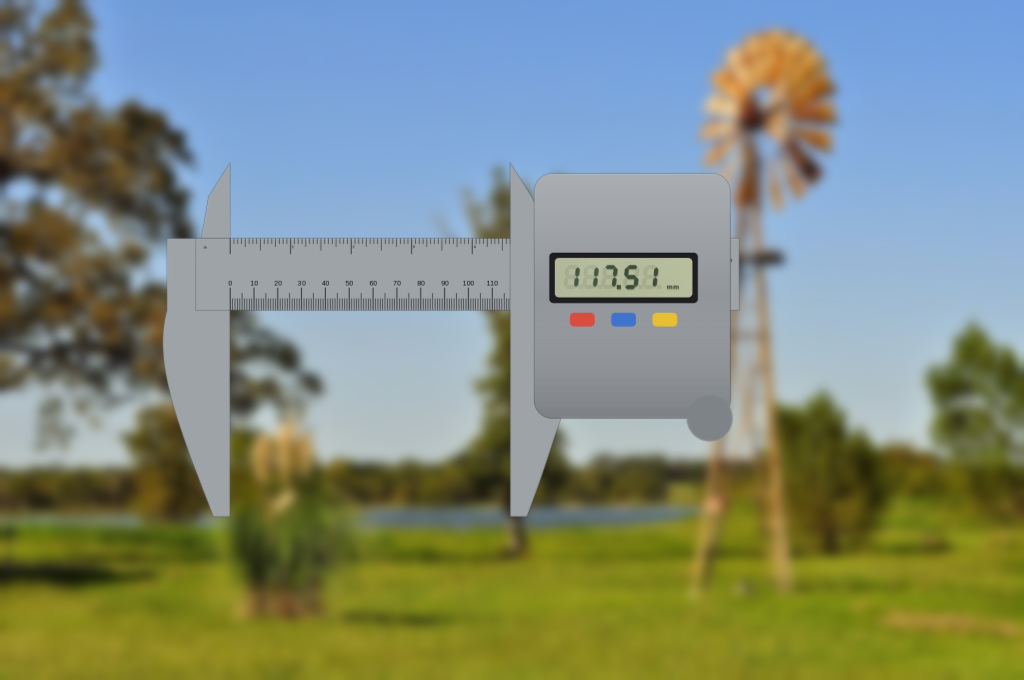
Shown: 117.51 mm
